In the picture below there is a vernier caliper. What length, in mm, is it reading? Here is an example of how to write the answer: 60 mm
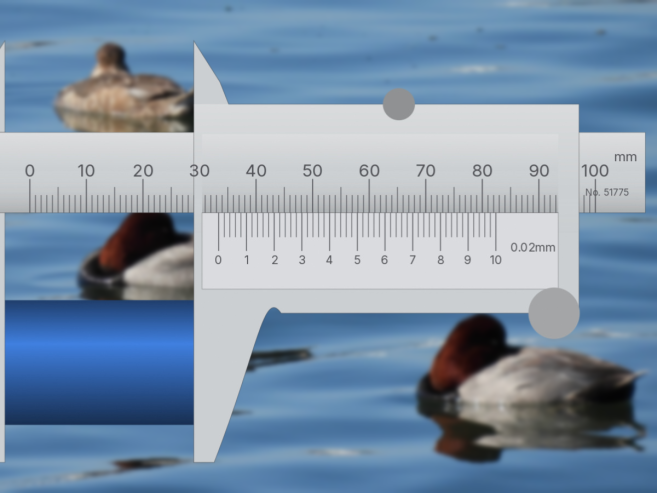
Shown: 33.4 mm
